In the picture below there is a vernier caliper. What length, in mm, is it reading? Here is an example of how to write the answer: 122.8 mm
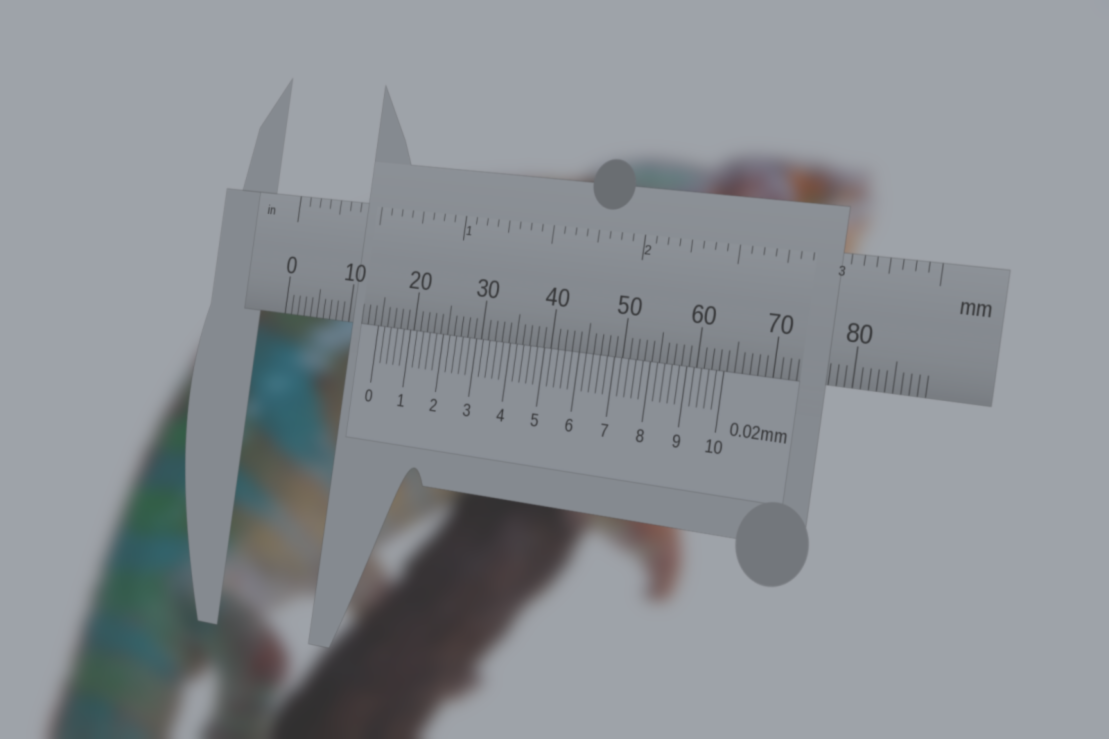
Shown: 14.6 mm
